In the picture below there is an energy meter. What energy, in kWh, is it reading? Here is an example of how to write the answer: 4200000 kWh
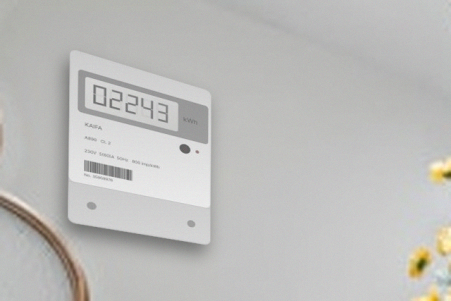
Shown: 2243 kWh
